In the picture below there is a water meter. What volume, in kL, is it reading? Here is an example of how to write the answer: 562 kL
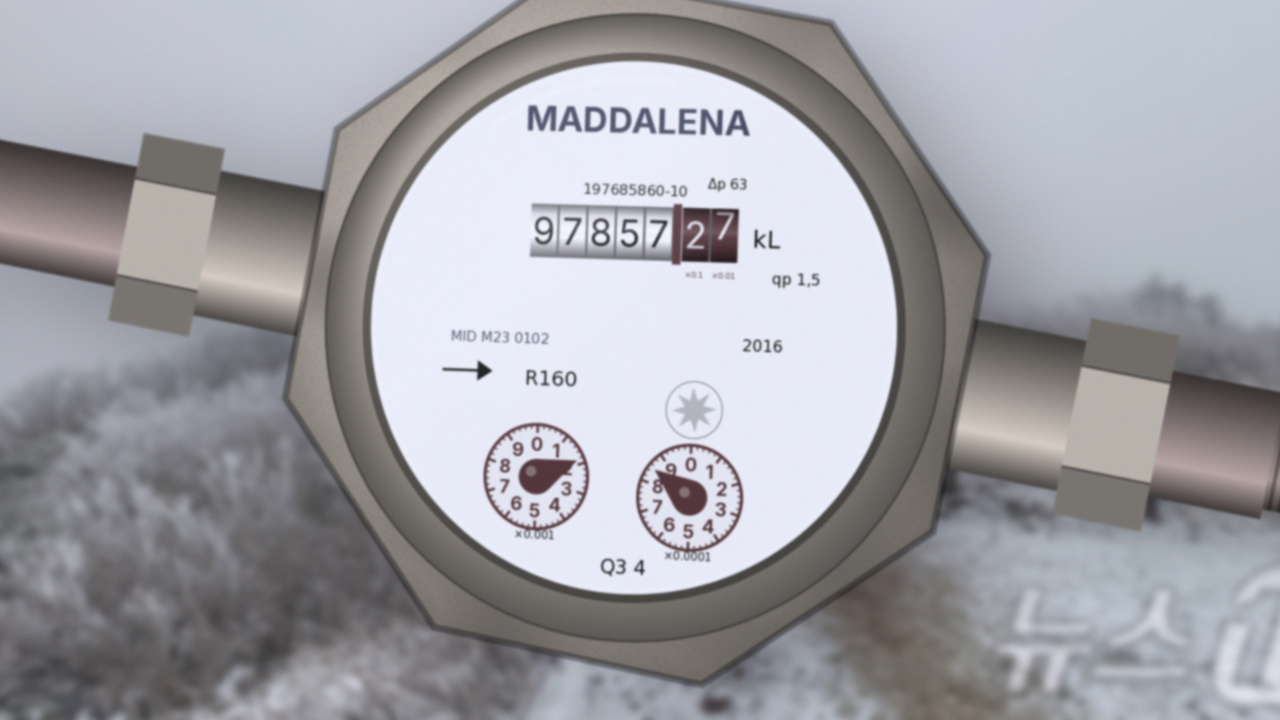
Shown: 97857.2718 kL
